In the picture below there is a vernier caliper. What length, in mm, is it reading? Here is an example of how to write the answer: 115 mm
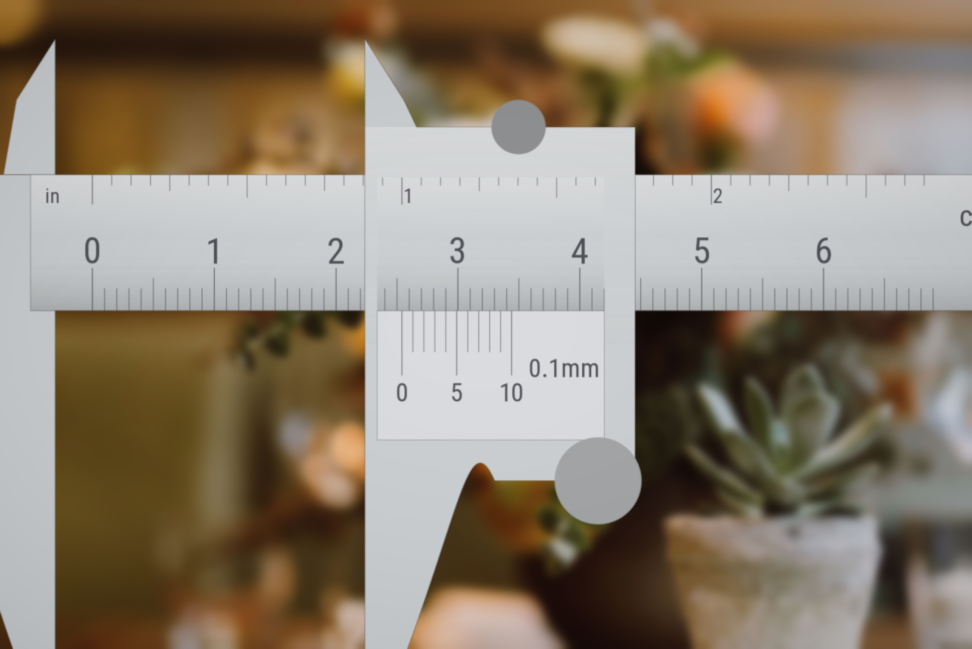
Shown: 25.4 mm
